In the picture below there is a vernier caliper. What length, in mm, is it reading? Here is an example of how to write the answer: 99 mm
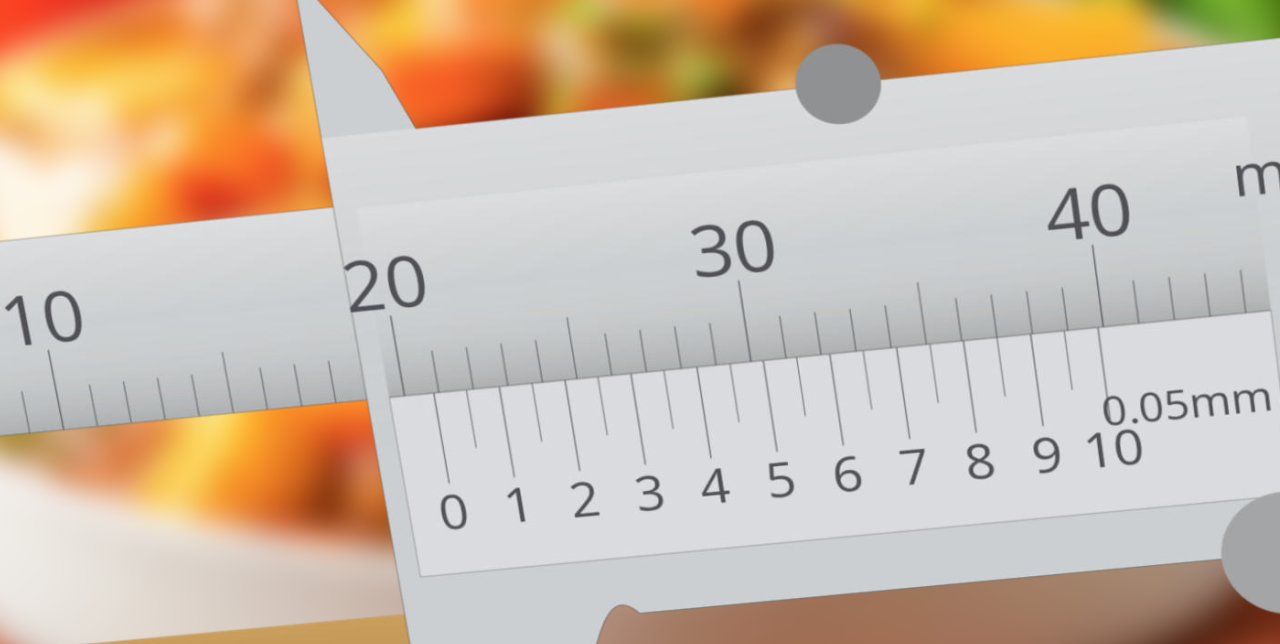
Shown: 20.85 mm
